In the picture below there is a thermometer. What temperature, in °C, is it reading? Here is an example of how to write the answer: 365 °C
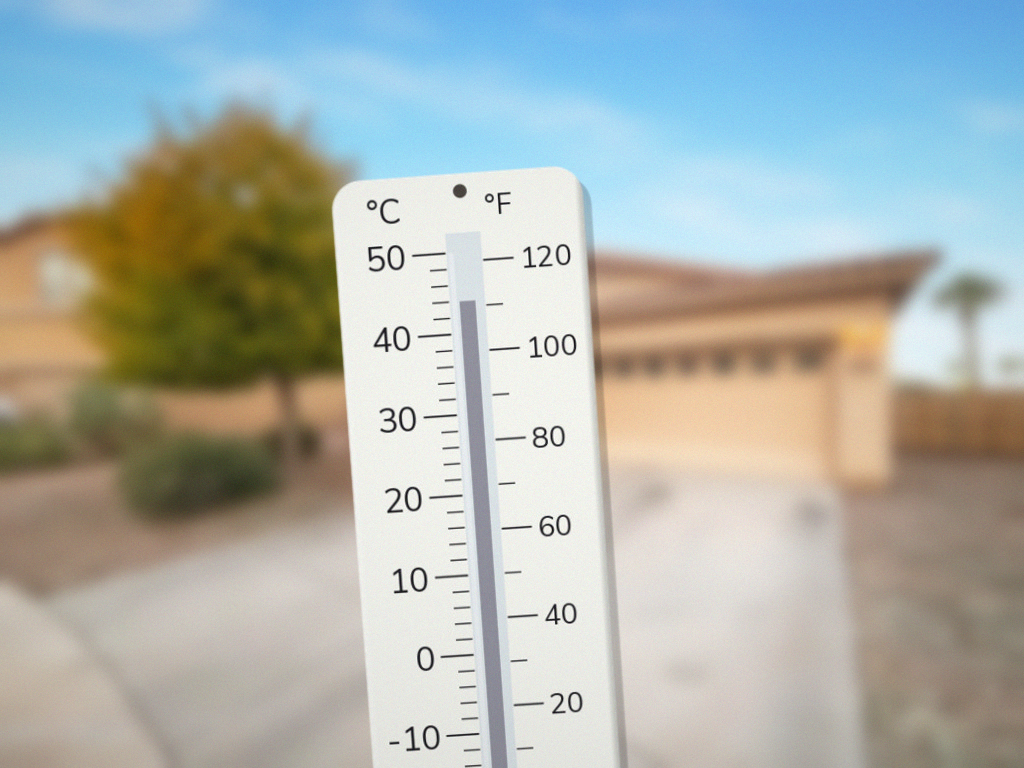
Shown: 44 °C
